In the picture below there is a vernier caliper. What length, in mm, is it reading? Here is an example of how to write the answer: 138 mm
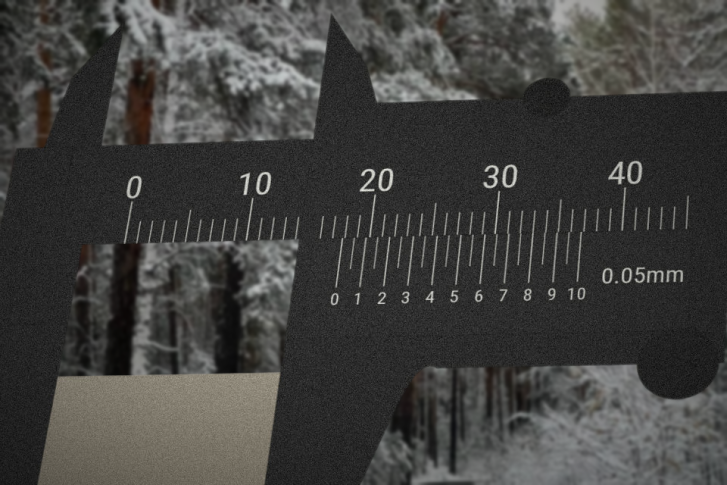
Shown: 17.8 mm
